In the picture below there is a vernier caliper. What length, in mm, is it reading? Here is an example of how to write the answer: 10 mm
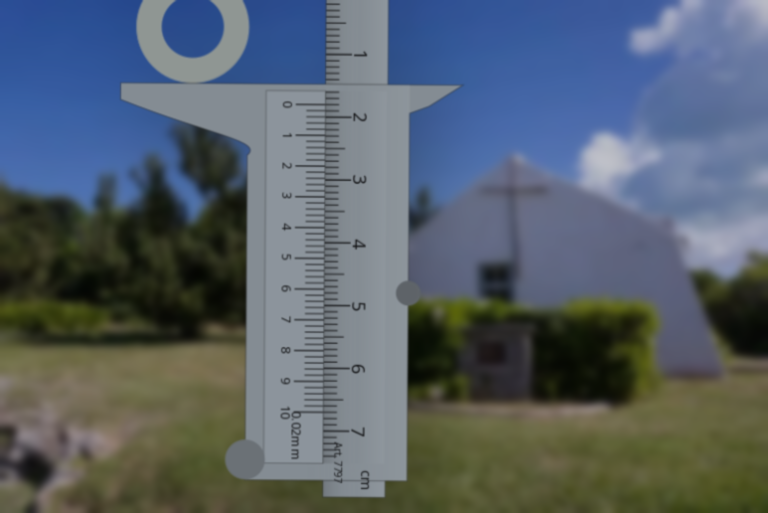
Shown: 18.0 mm
